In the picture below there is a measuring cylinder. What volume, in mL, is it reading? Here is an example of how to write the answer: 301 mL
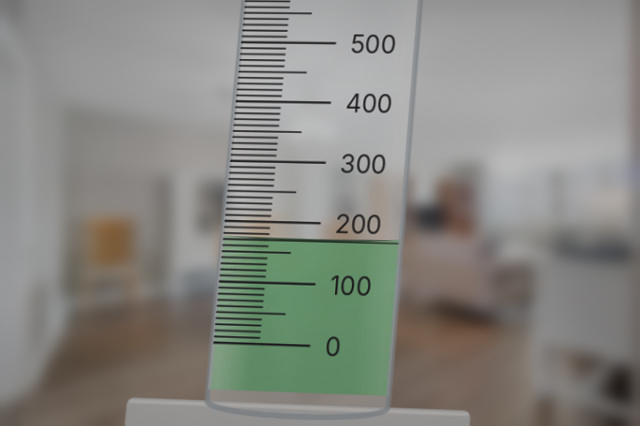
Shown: 170 mL
